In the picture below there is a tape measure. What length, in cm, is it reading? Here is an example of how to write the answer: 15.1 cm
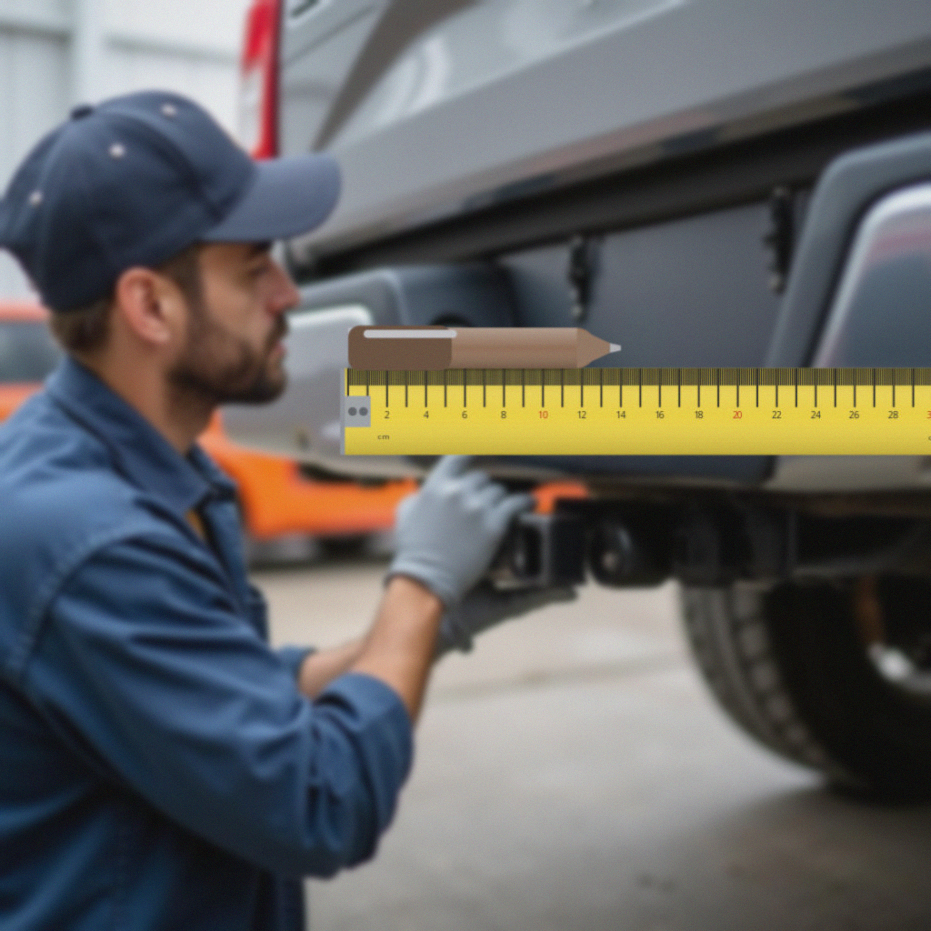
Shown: 14 cm
